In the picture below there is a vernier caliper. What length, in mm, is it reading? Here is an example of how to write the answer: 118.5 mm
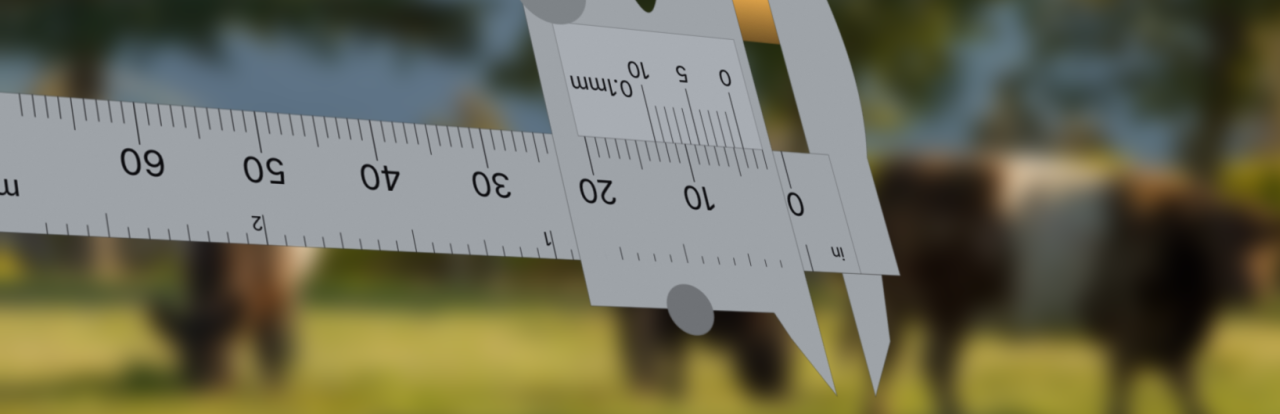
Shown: 4.0 mm
